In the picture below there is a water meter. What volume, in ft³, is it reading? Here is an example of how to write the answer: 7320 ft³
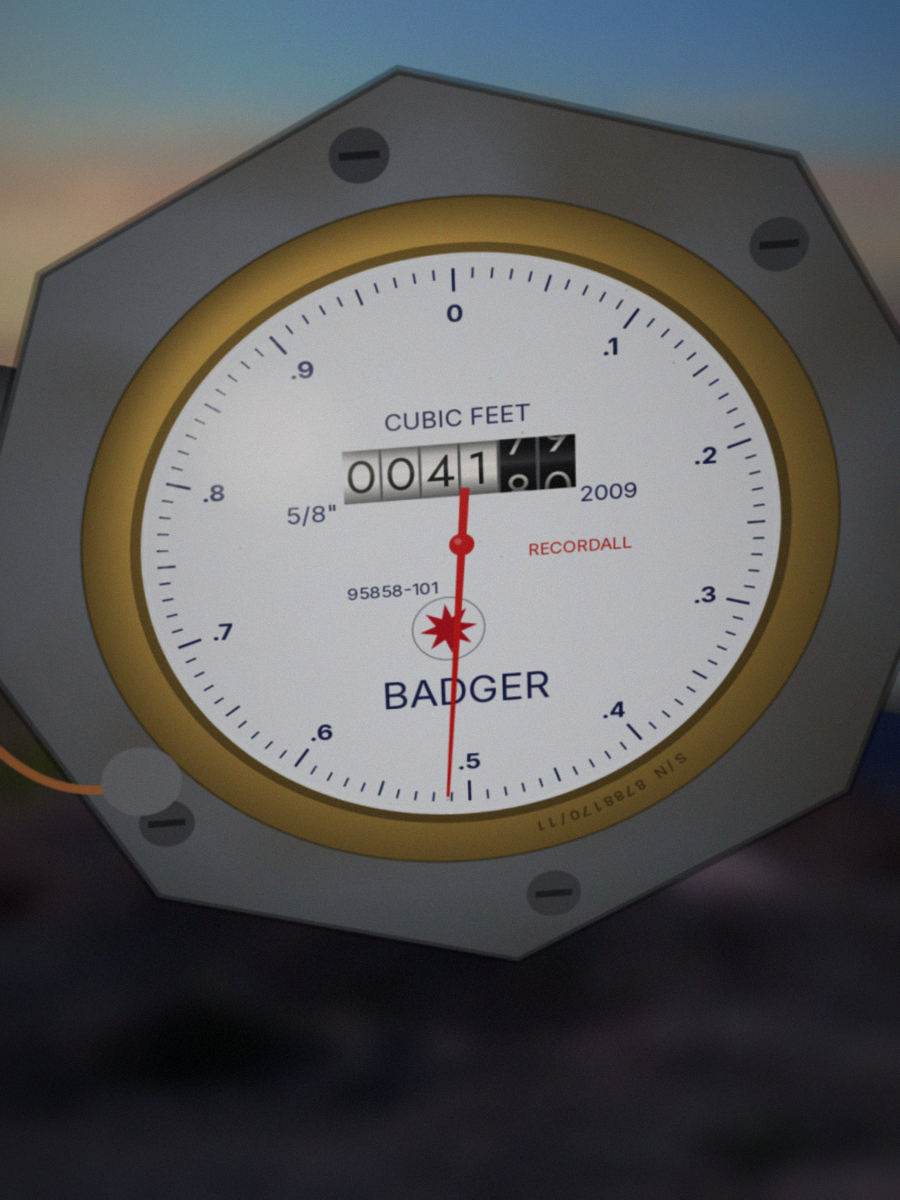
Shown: 4179.51 ft³
